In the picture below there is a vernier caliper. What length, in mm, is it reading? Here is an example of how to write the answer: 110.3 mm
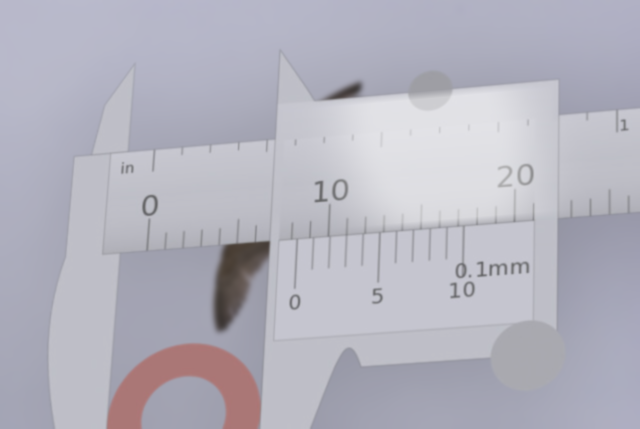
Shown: 8.3 mm
